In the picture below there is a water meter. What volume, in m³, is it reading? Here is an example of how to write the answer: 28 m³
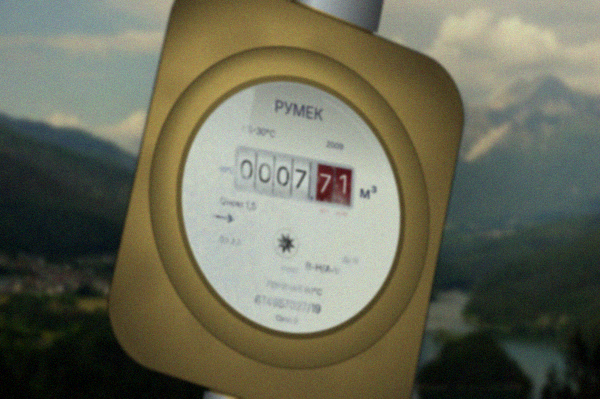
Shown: 7.71 m³
